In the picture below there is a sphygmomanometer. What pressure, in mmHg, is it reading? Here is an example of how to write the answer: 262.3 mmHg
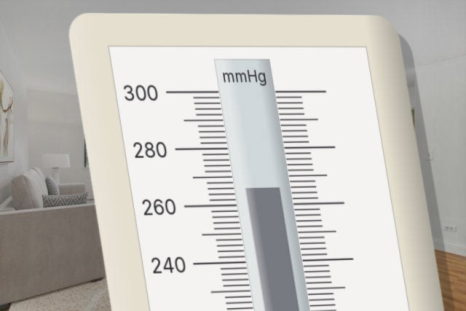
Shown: 266 mmHg
